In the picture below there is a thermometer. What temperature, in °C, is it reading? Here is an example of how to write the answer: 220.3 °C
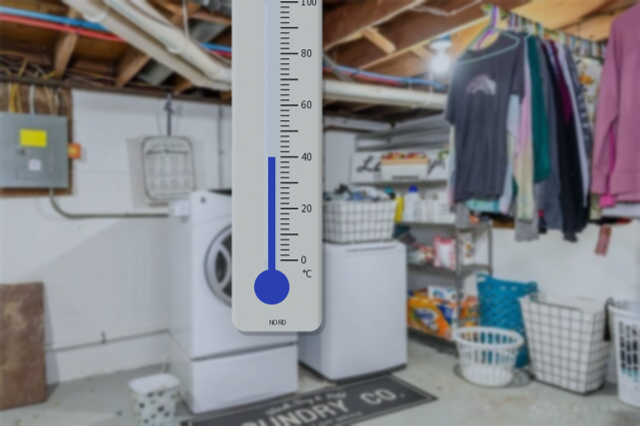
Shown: 40 °C
